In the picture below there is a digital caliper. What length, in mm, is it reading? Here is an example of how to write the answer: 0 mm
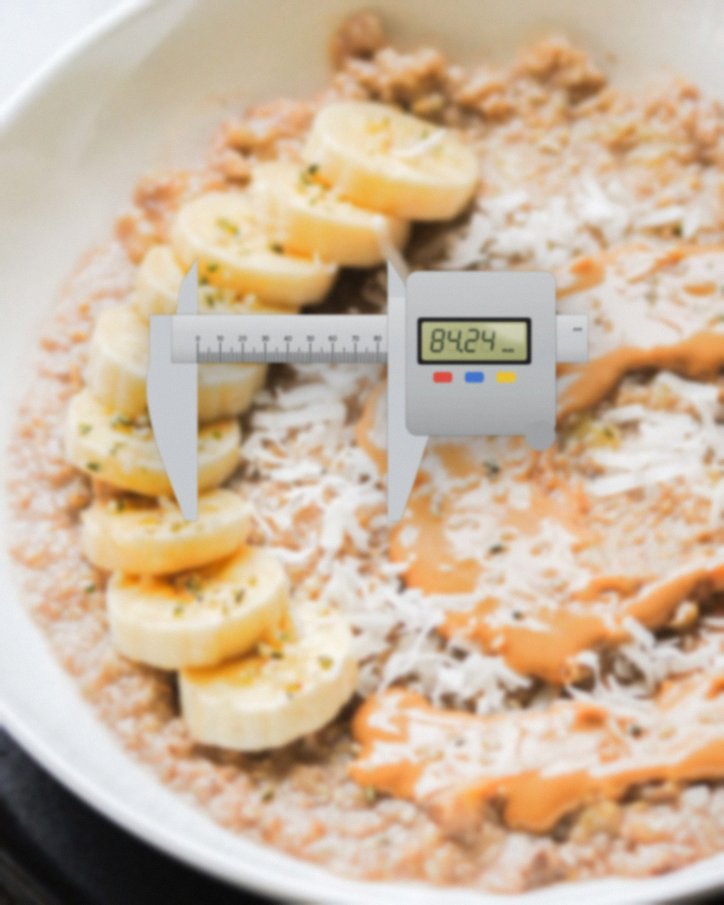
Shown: 84.24 mm
